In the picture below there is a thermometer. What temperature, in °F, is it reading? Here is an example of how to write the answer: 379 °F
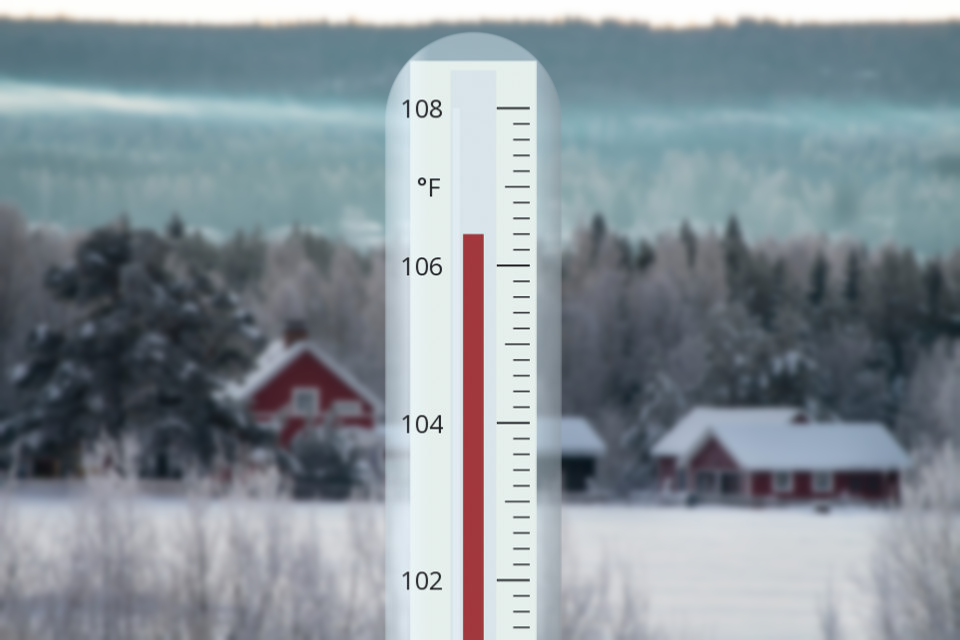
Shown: 106.4 °F
